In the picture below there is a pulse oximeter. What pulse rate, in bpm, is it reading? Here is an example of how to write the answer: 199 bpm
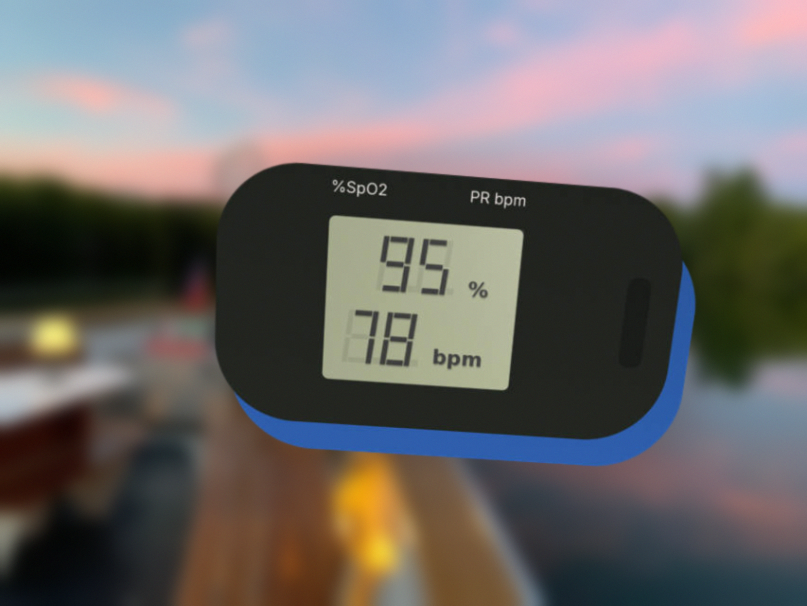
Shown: 78 bpm
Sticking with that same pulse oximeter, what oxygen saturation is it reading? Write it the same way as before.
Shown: 95 %
